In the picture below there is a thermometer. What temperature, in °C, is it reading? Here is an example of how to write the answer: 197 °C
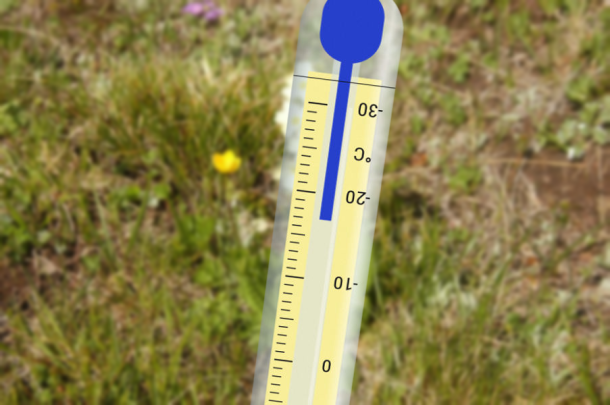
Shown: -17 °C
